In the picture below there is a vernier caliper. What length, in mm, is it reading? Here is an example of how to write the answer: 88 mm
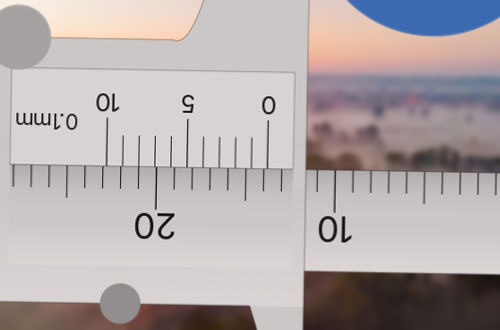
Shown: 13.8 mm
